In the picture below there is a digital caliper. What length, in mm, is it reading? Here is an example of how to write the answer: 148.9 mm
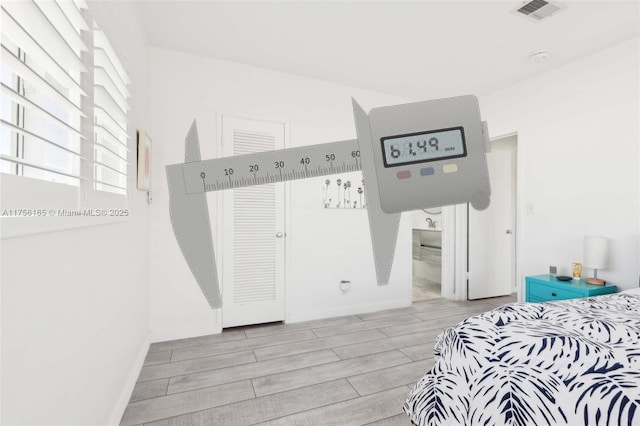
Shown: 61.49 mm
